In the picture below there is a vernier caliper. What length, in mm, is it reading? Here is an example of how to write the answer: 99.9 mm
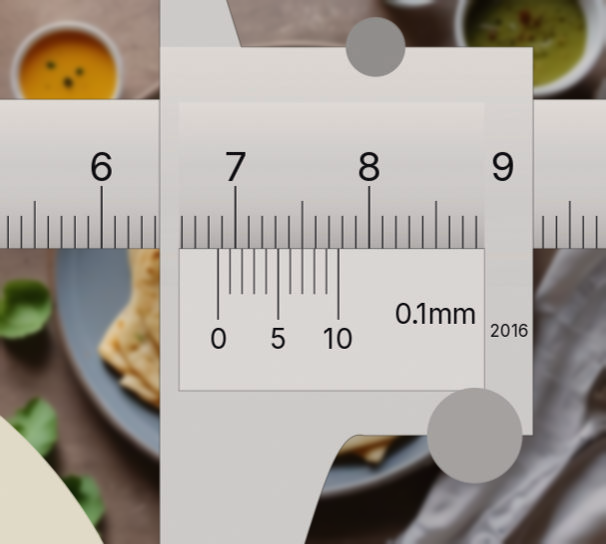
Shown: 68.7 mm
